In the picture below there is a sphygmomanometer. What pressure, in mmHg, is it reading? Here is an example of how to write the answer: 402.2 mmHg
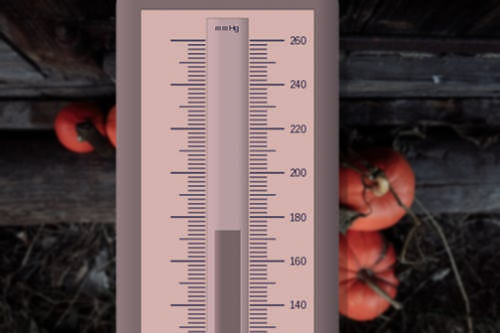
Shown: 174 mmHg
